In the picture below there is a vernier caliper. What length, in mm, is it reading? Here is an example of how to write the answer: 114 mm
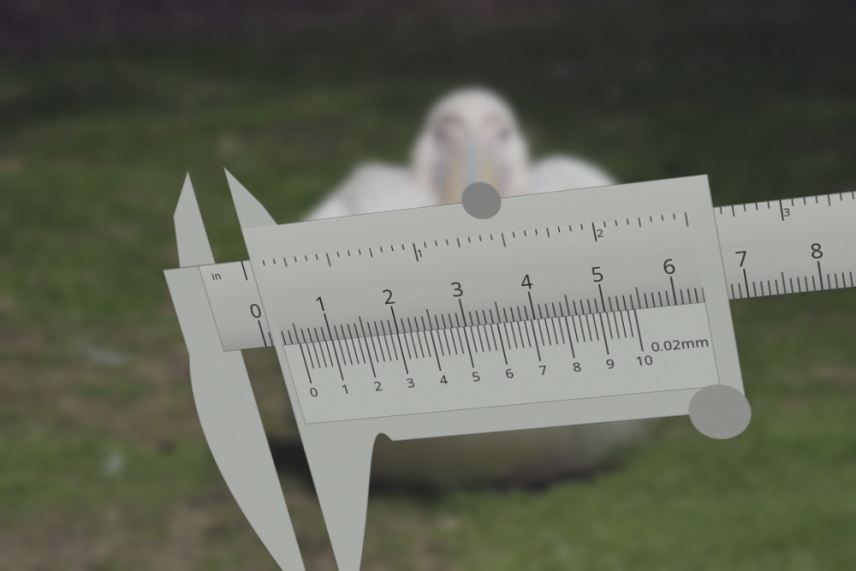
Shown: 5.2 mm
